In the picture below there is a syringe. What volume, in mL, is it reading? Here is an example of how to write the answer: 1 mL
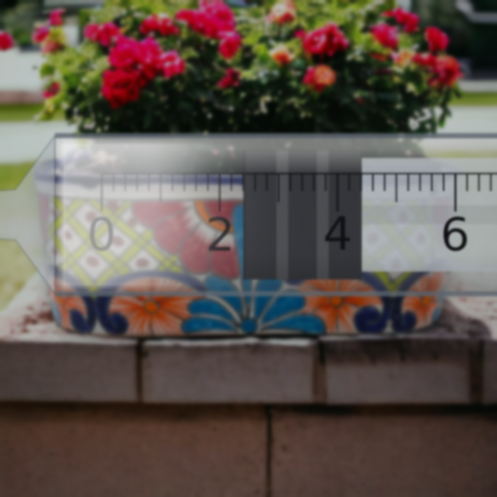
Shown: 2.4 mL
